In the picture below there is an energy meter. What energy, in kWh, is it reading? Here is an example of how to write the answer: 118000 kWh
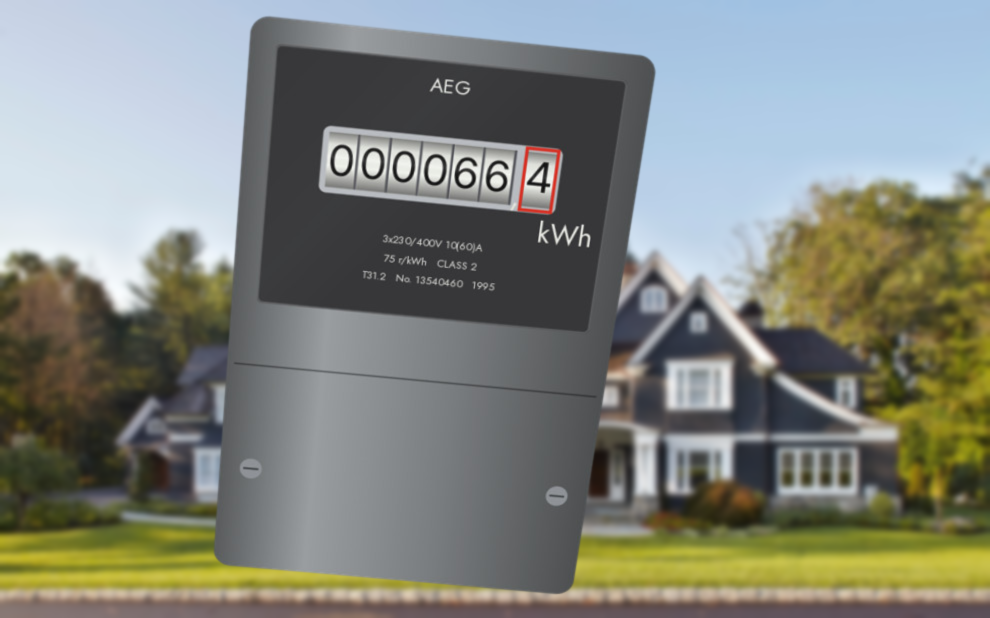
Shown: 66.4 kWh
